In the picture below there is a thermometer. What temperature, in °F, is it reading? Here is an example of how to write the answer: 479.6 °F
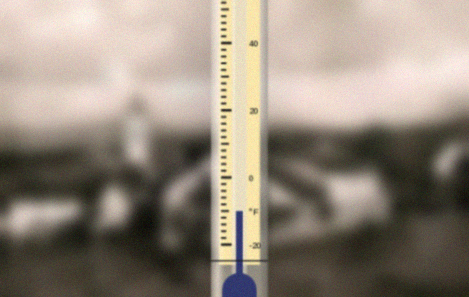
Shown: -10 °F
